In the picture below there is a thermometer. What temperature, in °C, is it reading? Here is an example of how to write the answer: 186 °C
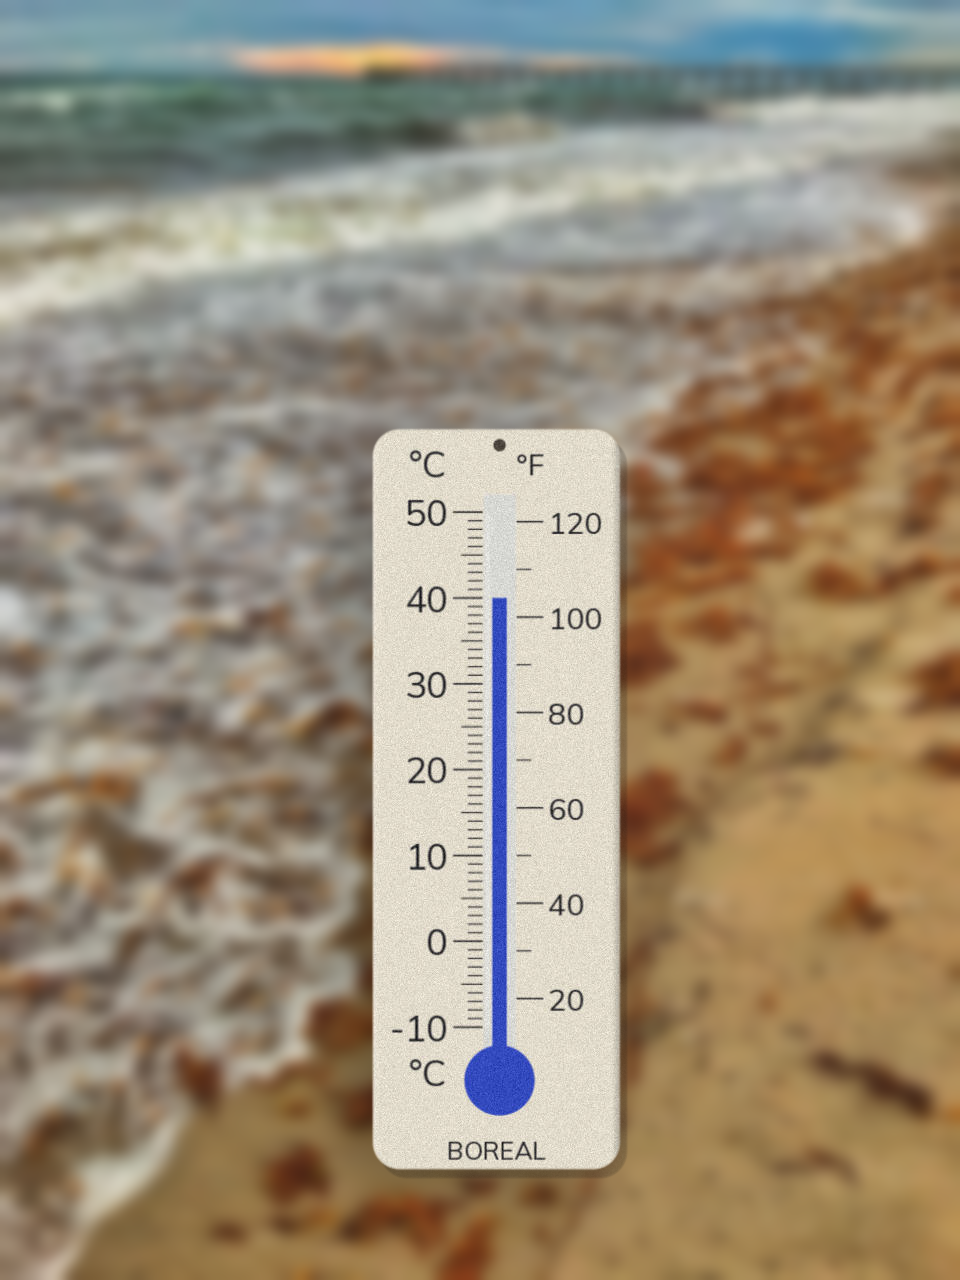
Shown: 40 °C
